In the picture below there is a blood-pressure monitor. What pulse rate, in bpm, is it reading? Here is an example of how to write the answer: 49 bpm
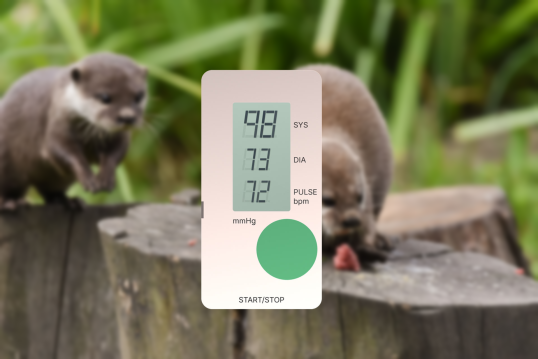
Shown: 72 bpm
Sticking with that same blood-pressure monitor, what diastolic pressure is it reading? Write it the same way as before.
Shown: 73 mmHg
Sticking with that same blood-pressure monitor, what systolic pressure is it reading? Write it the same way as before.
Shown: 98 mmHg
